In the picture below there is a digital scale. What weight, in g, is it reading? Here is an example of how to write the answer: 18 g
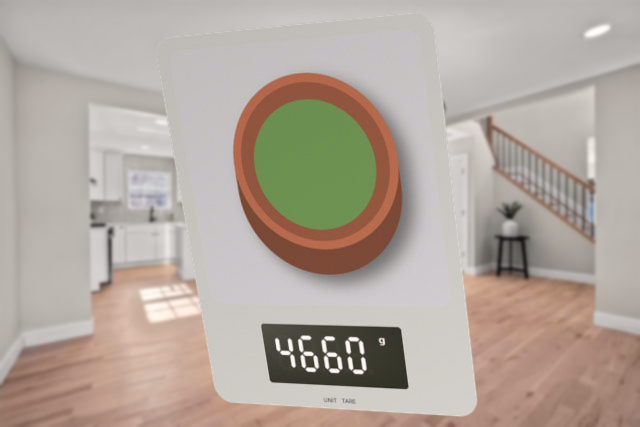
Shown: 4660 g
